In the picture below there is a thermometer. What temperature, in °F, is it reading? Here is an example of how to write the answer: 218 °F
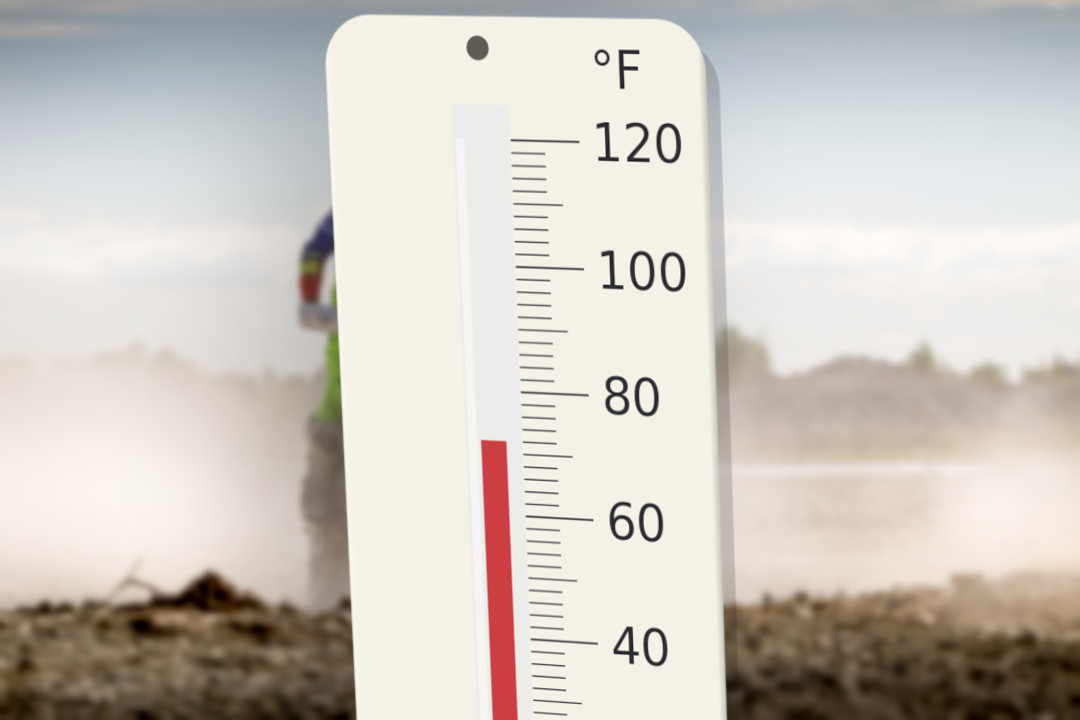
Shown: 72 °F
